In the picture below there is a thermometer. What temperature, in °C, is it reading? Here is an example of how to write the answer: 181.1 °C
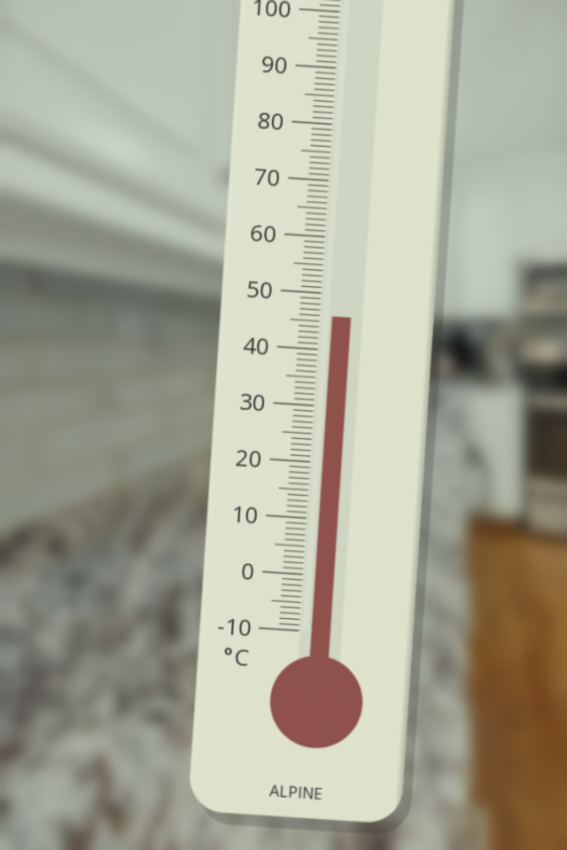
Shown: 46 °C
